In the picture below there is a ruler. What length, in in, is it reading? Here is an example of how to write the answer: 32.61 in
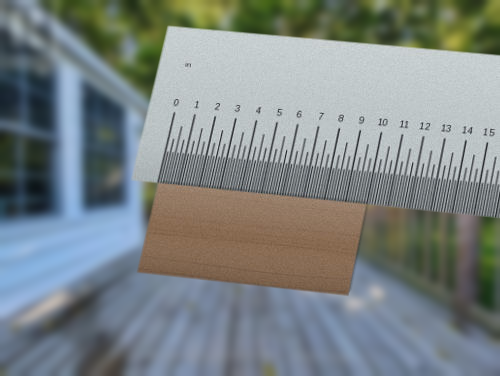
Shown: 10 in
